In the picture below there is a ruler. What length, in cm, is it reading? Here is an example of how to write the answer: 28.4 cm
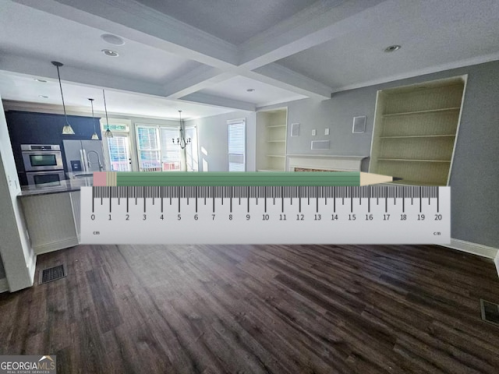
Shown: 18 cm
